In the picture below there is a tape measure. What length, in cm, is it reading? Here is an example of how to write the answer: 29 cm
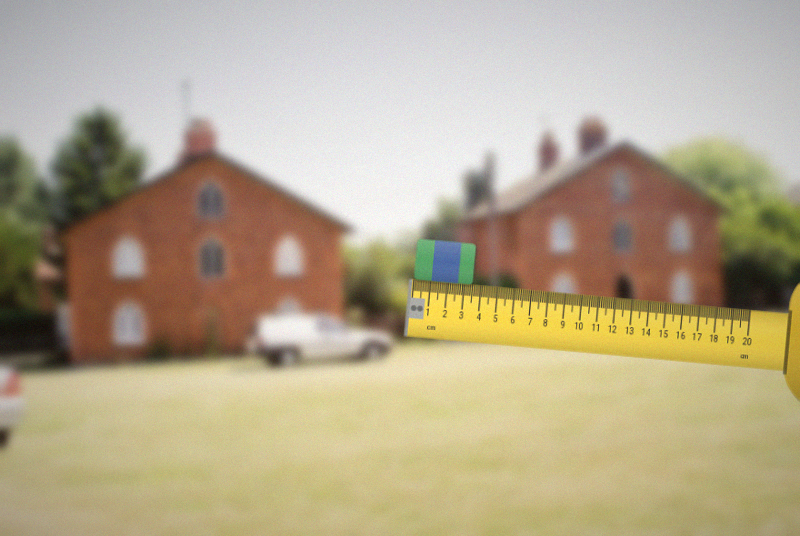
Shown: 3.5 cm
